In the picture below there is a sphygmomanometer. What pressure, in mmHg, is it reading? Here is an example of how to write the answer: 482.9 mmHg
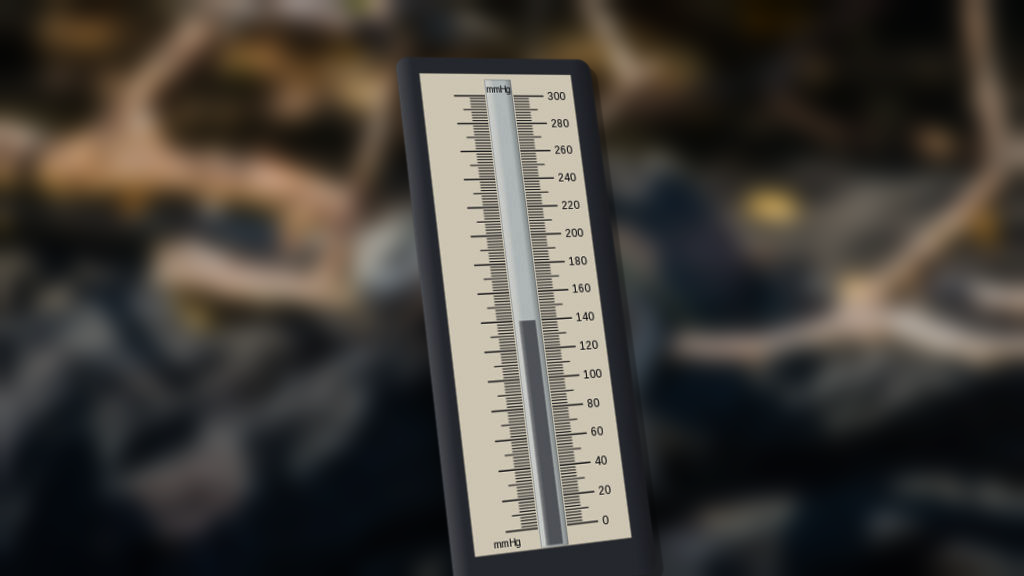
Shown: 140 mmHg
